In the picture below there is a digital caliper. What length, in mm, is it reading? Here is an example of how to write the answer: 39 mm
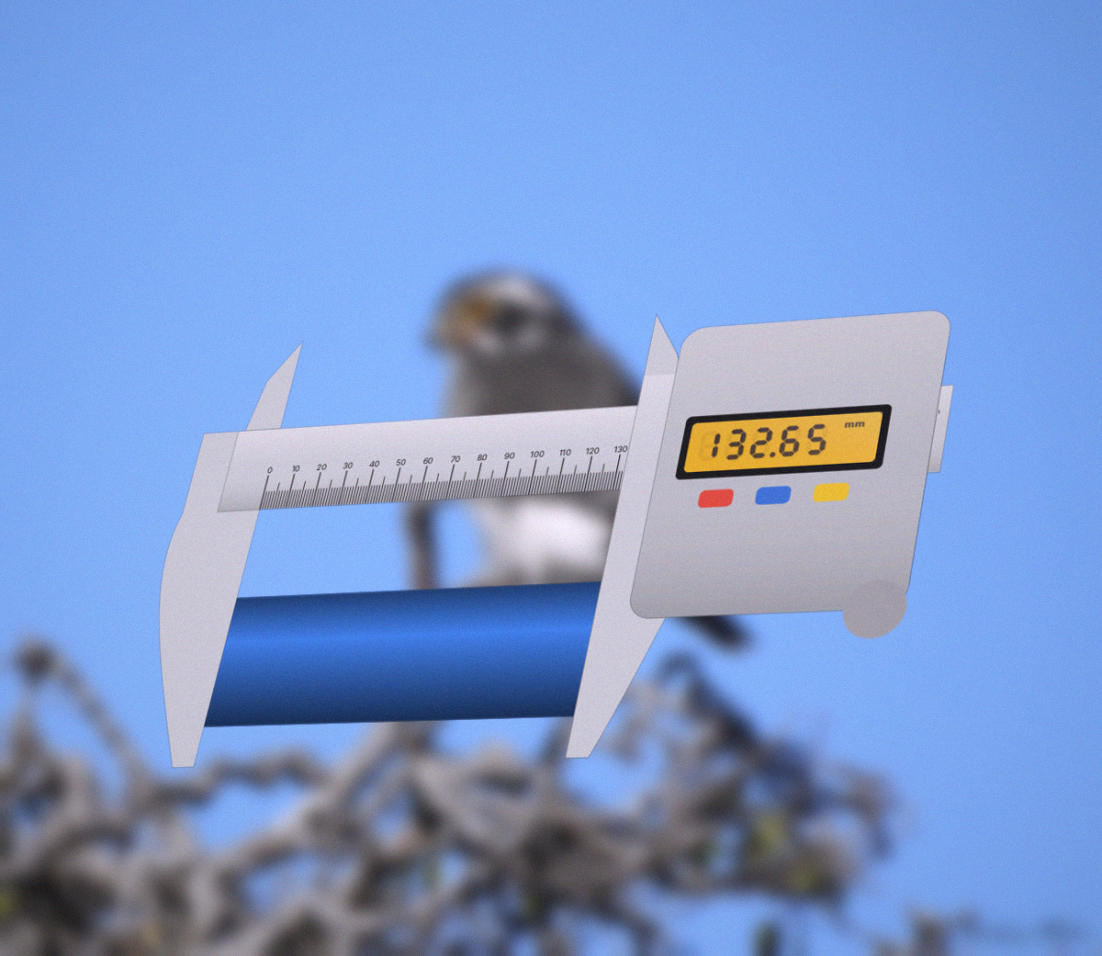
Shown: 132.65 mm
